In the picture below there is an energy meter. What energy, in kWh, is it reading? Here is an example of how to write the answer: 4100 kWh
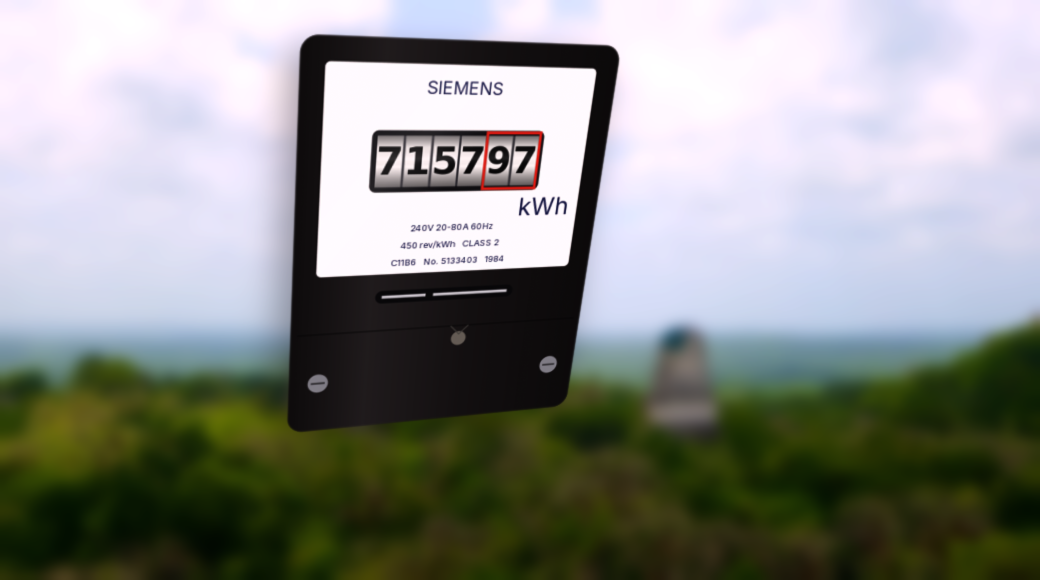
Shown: 7157.97 kWh
